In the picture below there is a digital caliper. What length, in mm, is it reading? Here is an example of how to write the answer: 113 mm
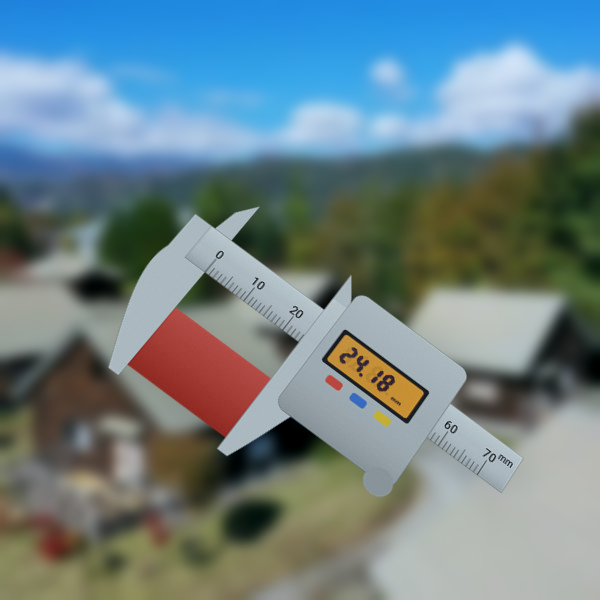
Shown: 24.18 mm
